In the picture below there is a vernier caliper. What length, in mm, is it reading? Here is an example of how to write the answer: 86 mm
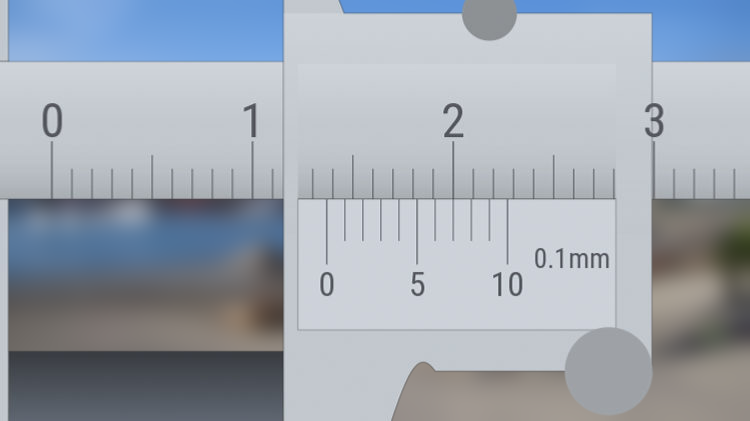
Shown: 13.7 mm
